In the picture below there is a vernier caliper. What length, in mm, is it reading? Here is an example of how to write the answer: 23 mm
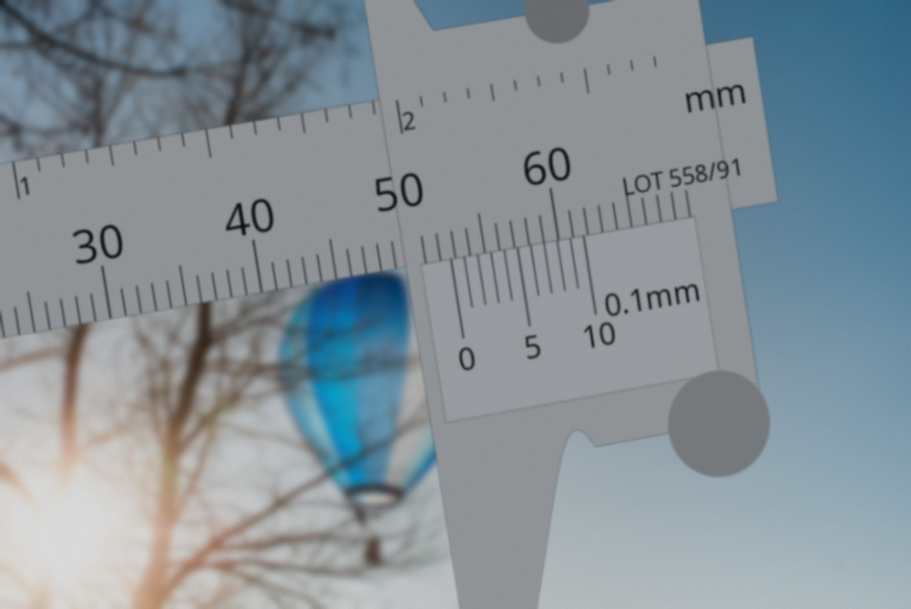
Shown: 52.7 mm
